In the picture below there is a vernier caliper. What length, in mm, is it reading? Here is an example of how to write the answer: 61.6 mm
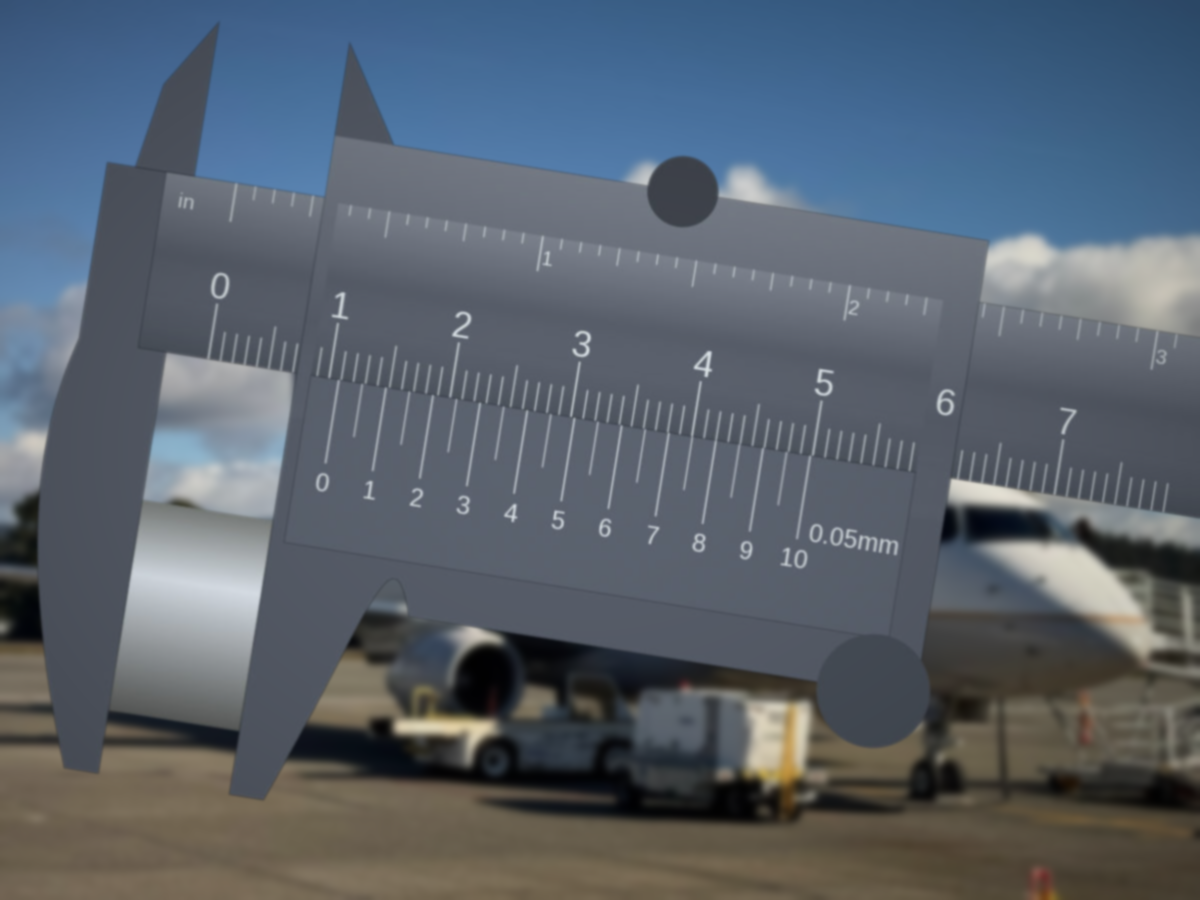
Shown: 10.8 mm
